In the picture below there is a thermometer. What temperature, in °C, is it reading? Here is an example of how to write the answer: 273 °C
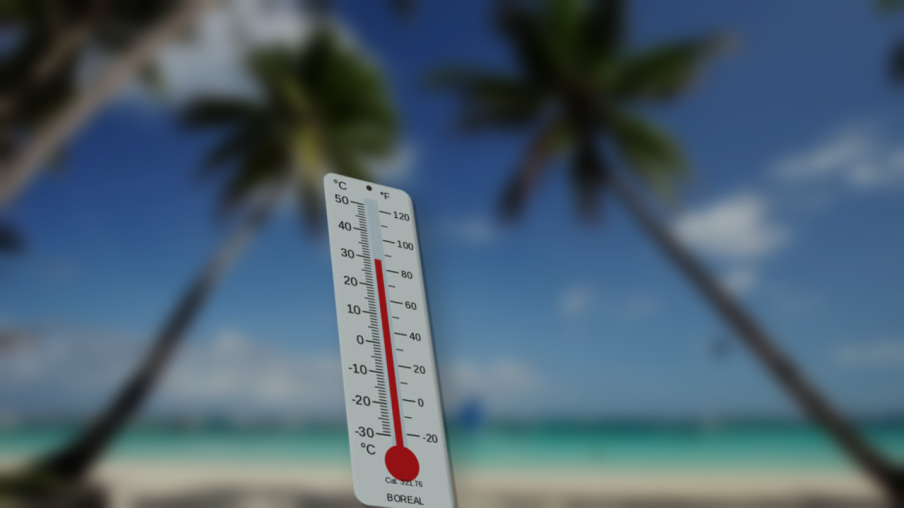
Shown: 30 °C
